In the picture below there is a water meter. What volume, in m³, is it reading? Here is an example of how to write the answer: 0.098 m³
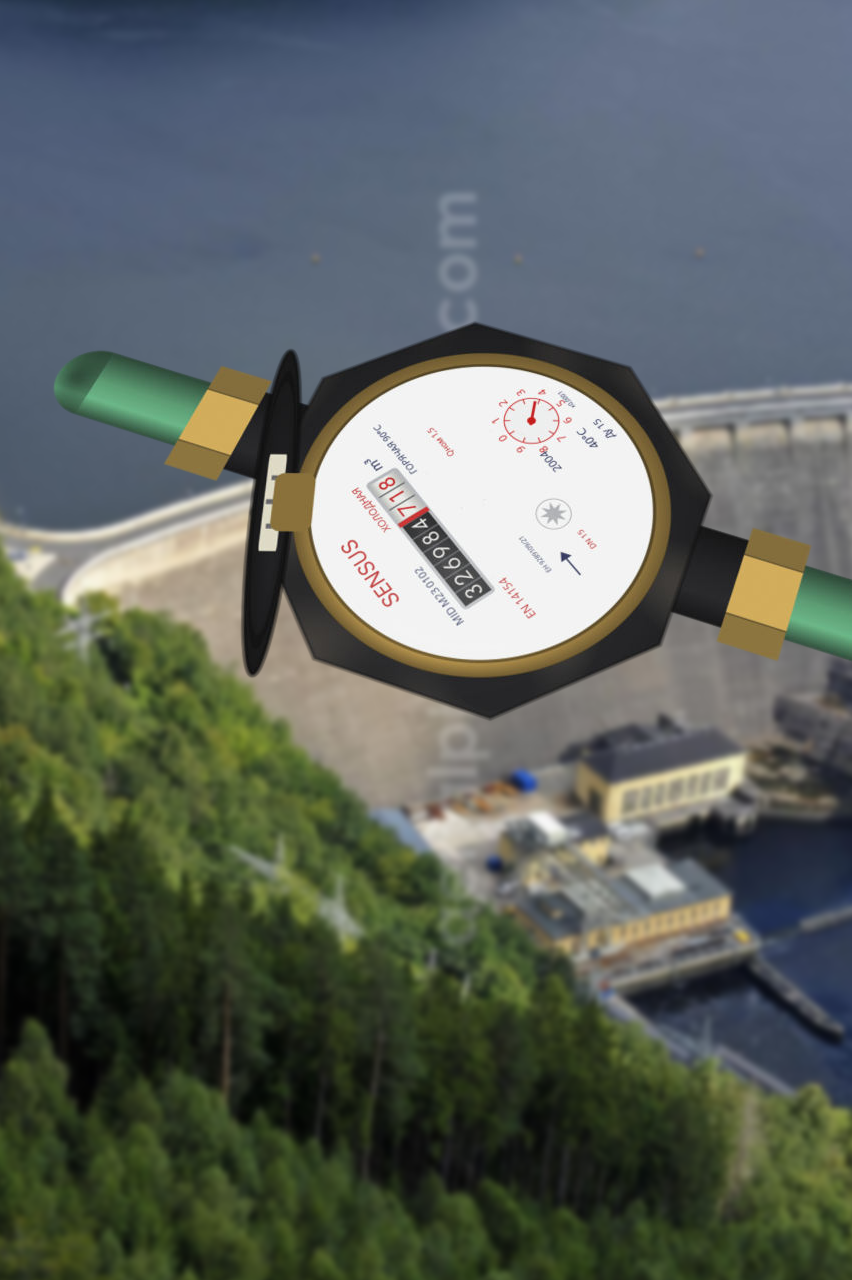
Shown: 326984.7183 m³
